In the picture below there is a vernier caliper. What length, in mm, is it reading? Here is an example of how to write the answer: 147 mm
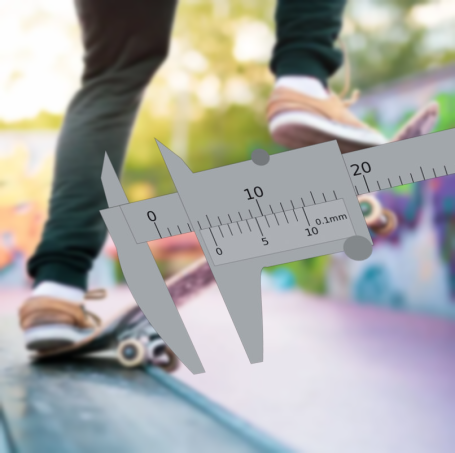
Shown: 4.8 mm
